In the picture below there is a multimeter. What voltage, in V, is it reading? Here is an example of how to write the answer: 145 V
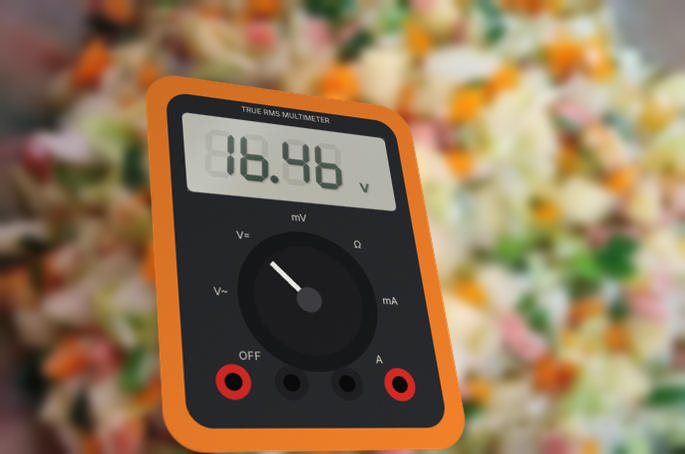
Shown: 16.46 V
